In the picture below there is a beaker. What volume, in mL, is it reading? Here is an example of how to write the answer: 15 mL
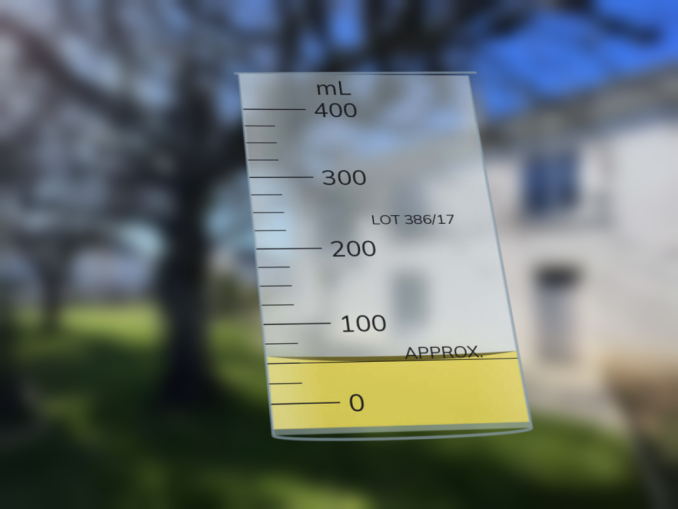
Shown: 50 mL
